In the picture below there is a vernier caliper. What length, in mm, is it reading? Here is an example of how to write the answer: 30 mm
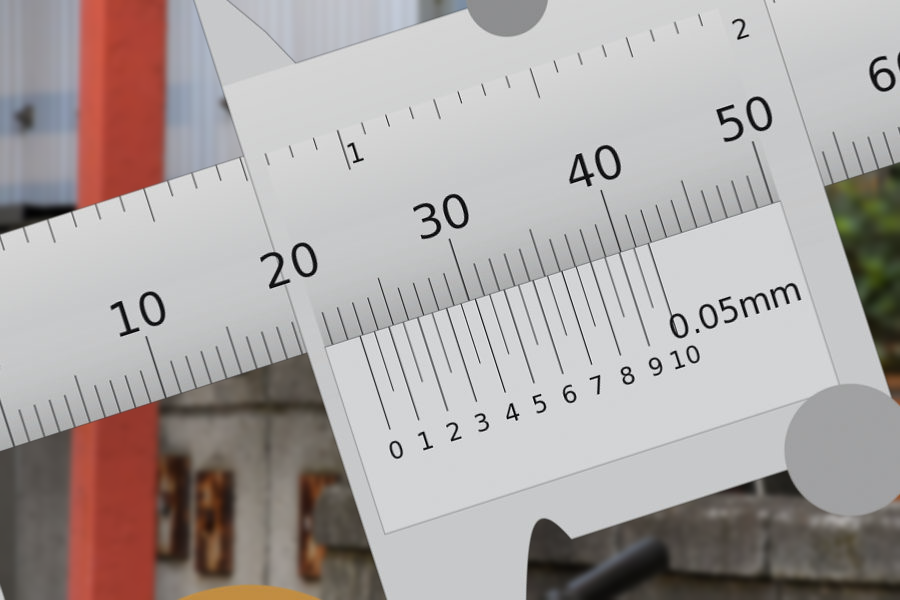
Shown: 22.8 mm
